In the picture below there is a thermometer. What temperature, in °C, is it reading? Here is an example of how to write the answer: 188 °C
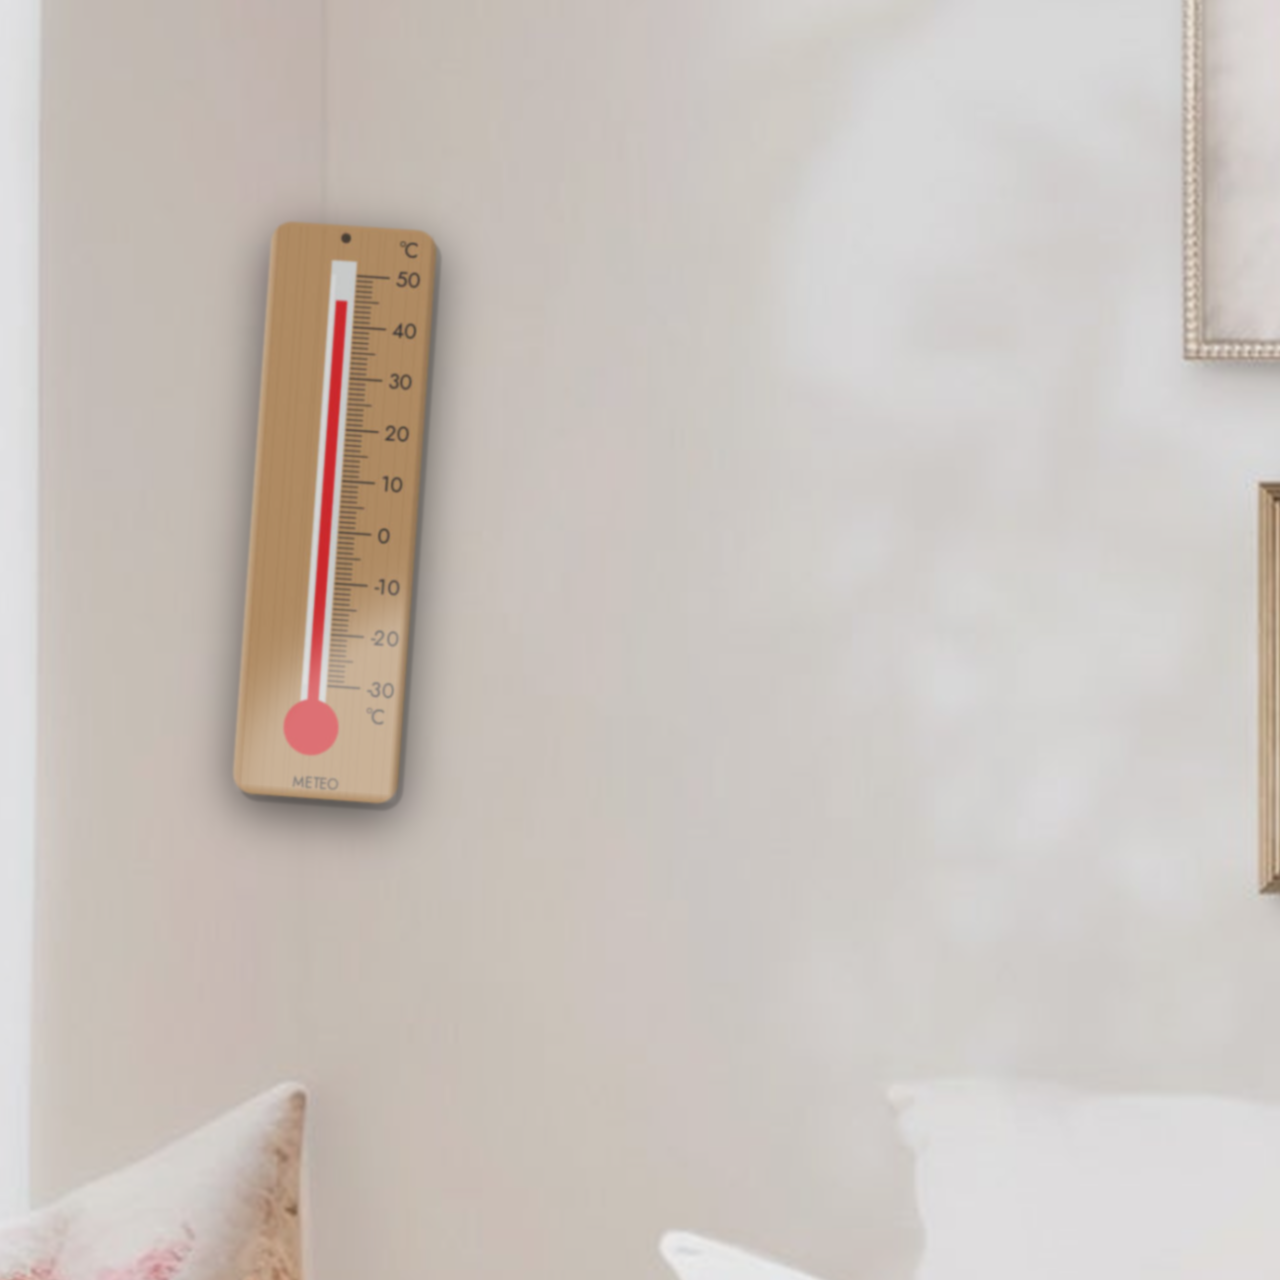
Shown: 45 °C
